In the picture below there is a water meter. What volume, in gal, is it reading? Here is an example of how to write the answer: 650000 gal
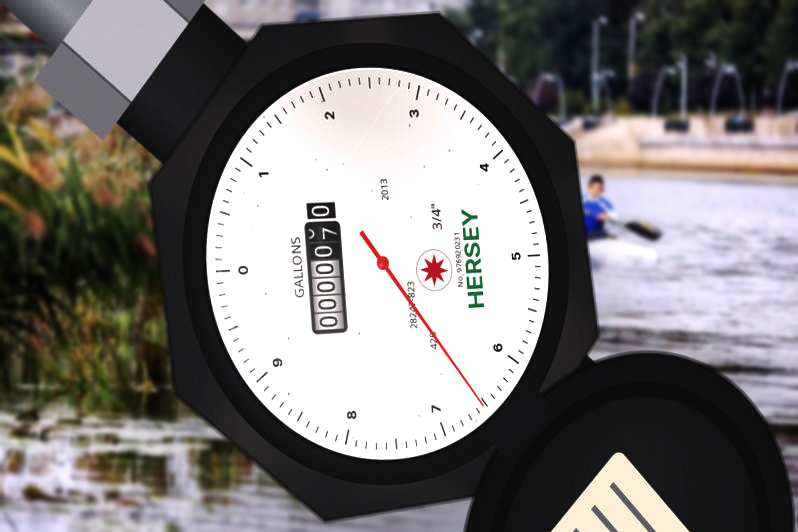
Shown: 66.5 gal
